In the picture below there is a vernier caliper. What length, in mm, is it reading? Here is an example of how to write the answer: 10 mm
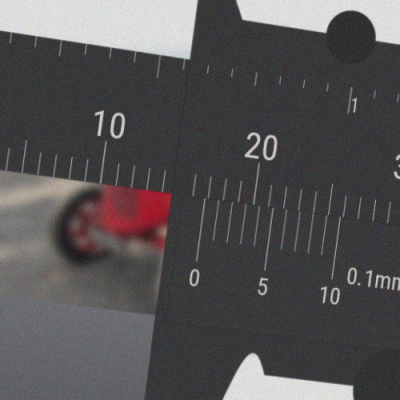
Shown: 16.8 mm
